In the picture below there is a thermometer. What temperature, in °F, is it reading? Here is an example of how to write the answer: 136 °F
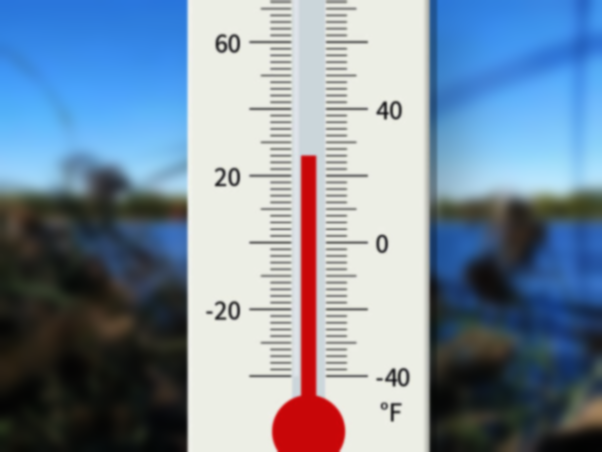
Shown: 26 °F
